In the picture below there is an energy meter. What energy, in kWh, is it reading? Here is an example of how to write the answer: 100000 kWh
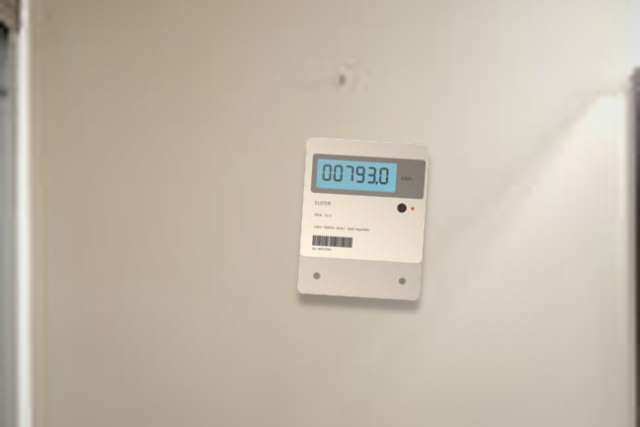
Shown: 793.0 kWh
